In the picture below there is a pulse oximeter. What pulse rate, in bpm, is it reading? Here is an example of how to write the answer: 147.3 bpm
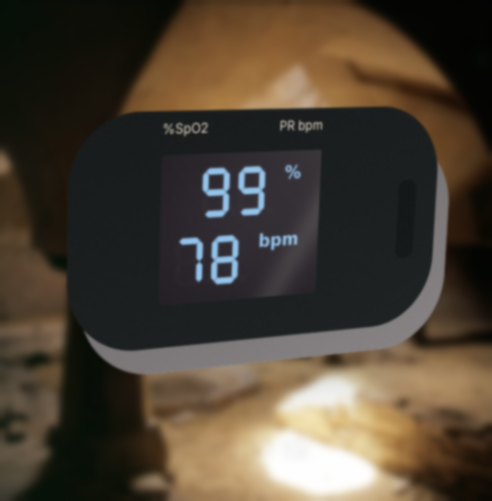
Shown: 78 bpm
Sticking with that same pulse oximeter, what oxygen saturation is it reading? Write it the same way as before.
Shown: 99 %
